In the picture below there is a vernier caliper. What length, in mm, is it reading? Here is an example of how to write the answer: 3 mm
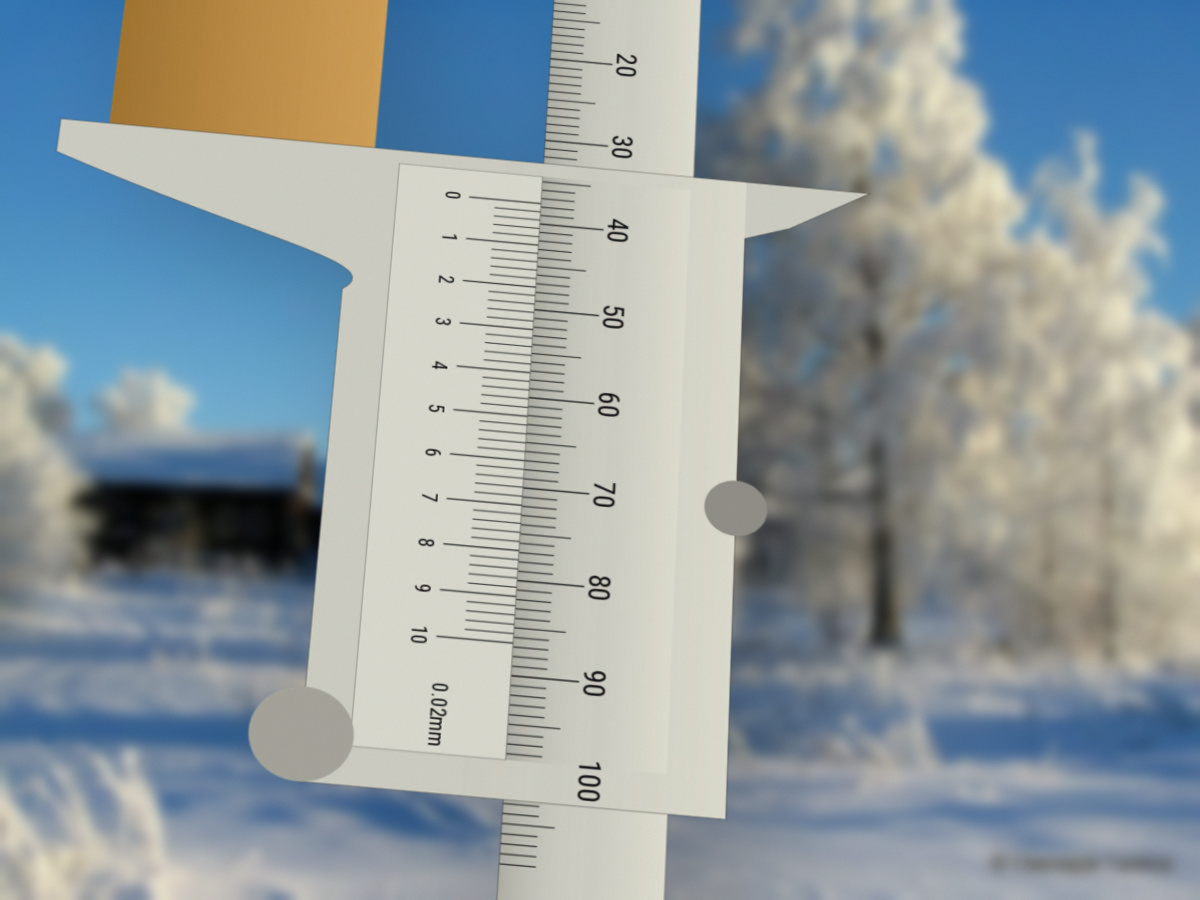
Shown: 37.6 mm
